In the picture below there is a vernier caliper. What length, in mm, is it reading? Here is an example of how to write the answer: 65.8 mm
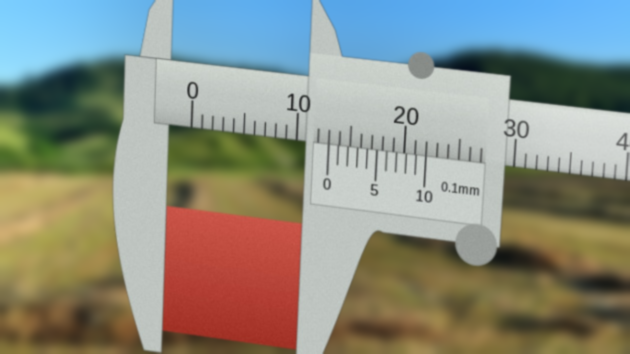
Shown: 13.0 mm
